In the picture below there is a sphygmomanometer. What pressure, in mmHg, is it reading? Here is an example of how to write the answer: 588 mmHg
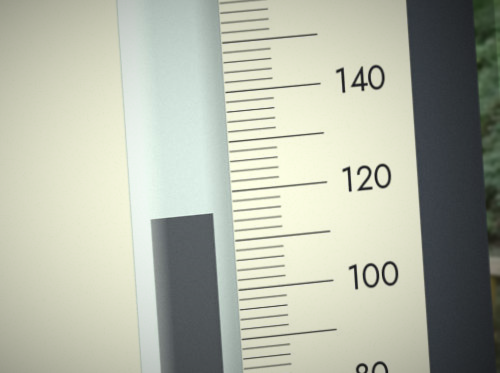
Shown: 116 mmHg
